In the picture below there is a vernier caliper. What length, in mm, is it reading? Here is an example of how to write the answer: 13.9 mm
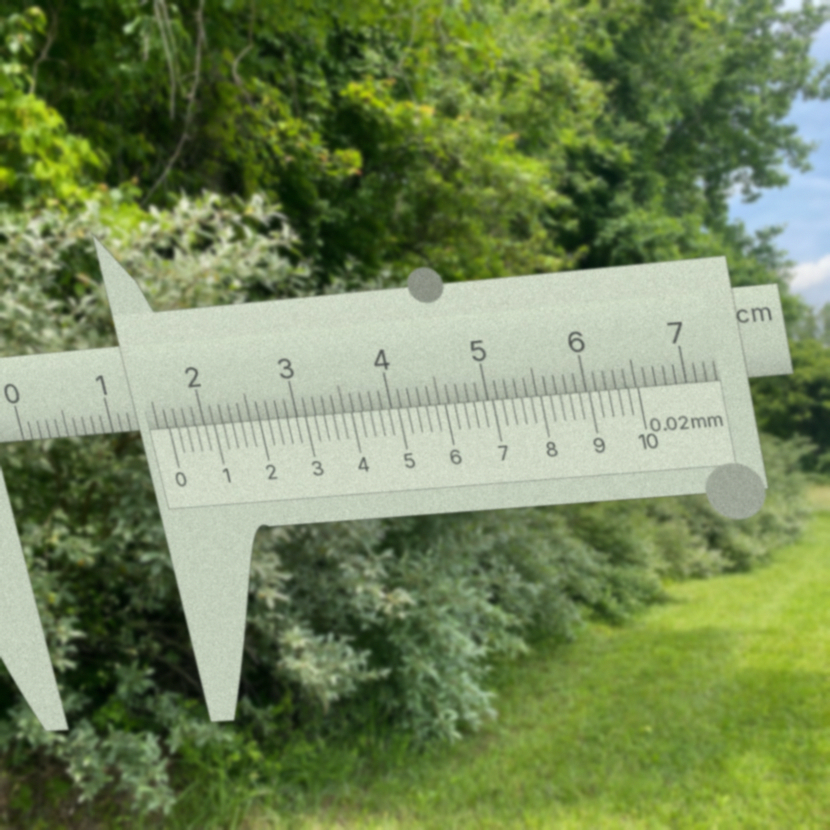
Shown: 16.2 mm
